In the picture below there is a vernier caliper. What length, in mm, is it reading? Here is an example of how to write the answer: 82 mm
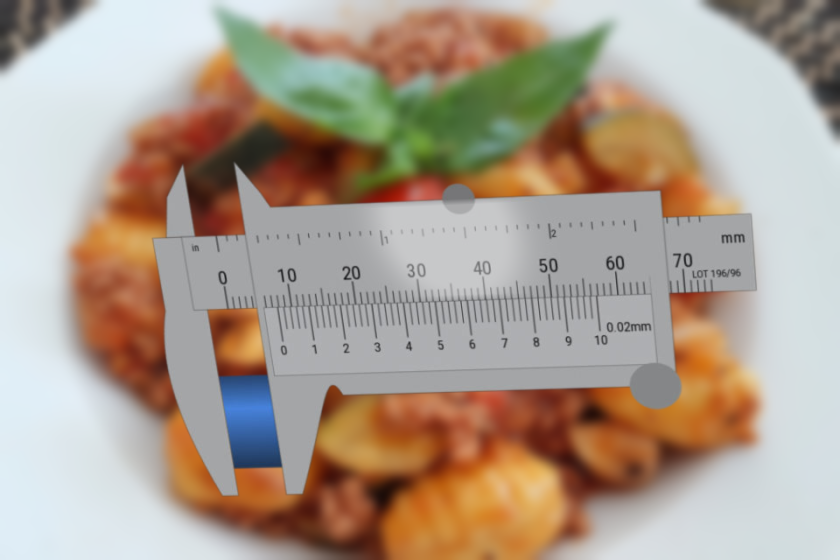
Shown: 7.8 mm
